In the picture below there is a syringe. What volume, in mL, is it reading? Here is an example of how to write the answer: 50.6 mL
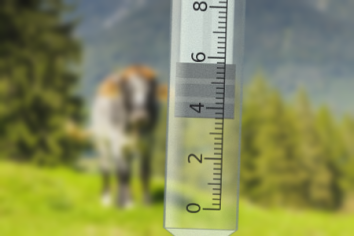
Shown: 3.6 mL
